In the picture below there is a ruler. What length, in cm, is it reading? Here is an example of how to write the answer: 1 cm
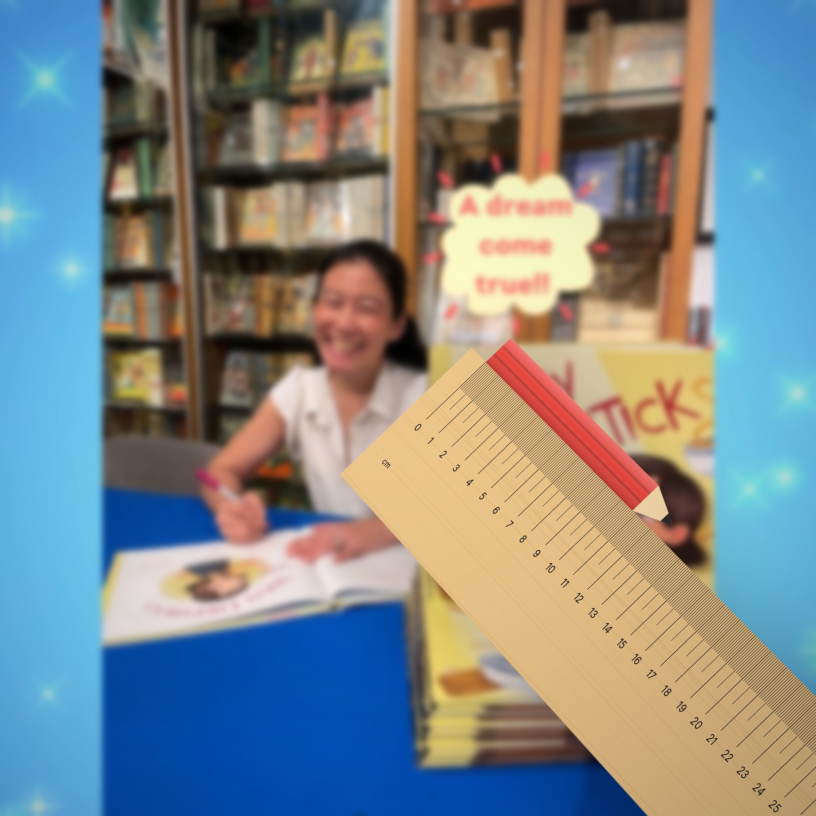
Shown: 12.5 cm
